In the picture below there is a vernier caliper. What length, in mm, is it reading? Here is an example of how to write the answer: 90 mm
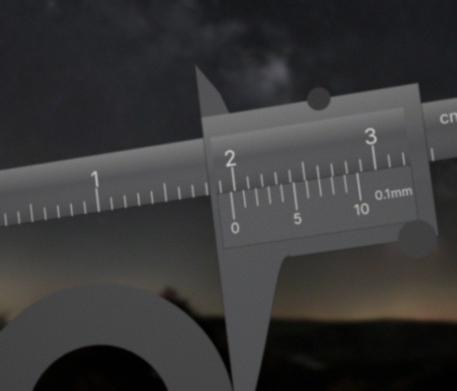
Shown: 19.7 mm
